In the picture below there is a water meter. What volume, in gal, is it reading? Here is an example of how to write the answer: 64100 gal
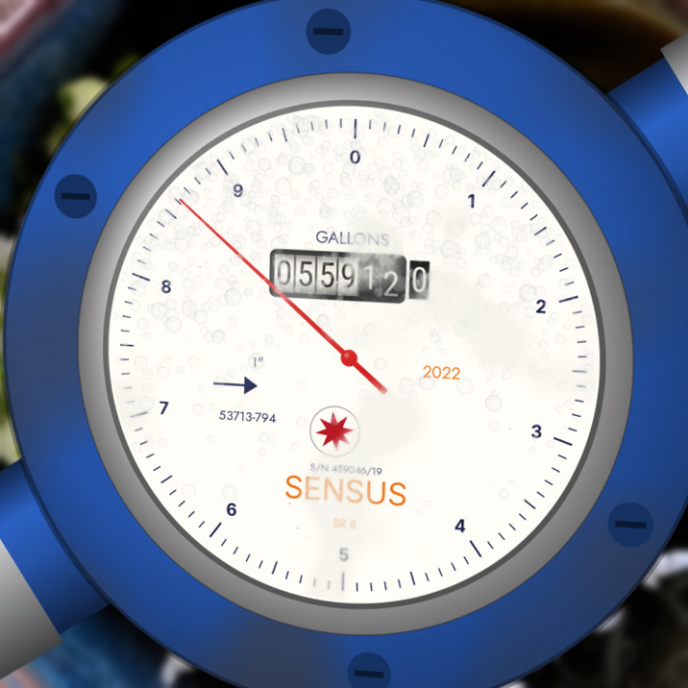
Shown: 559118.6 gal
